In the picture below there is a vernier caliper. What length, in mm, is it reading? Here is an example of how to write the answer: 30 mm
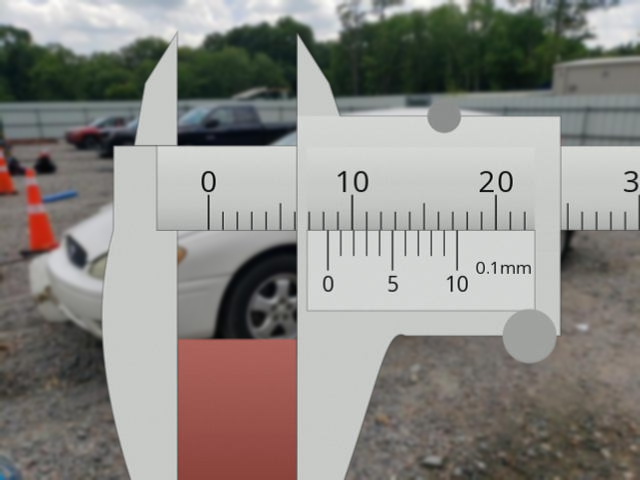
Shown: 8.3 mm
